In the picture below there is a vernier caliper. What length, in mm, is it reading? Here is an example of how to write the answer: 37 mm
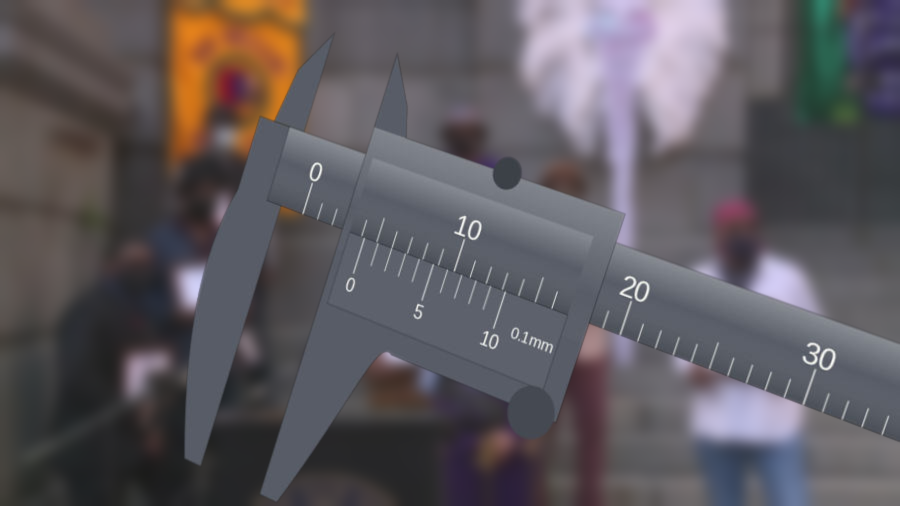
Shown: 4.2 mm
